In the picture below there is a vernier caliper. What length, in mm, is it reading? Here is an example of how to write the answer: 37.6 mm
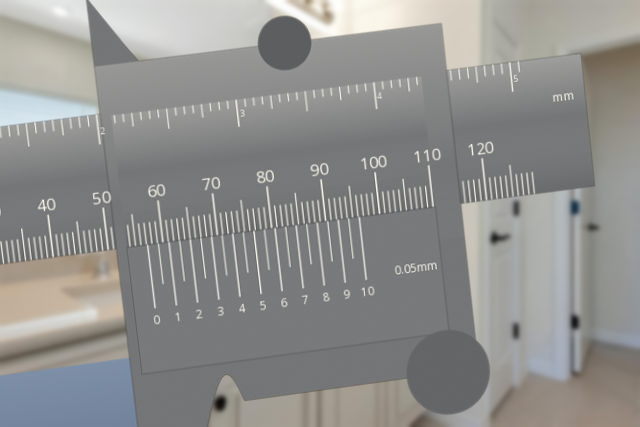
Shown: 57.2 mm
